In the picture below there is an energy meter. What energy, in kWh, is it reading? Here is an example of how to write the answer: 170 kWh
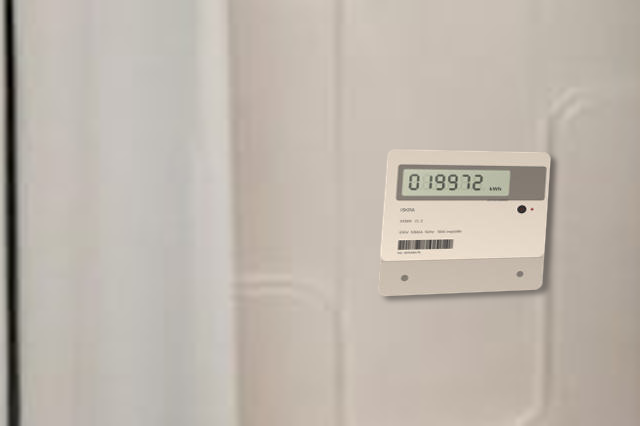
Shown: 19972 kWh
